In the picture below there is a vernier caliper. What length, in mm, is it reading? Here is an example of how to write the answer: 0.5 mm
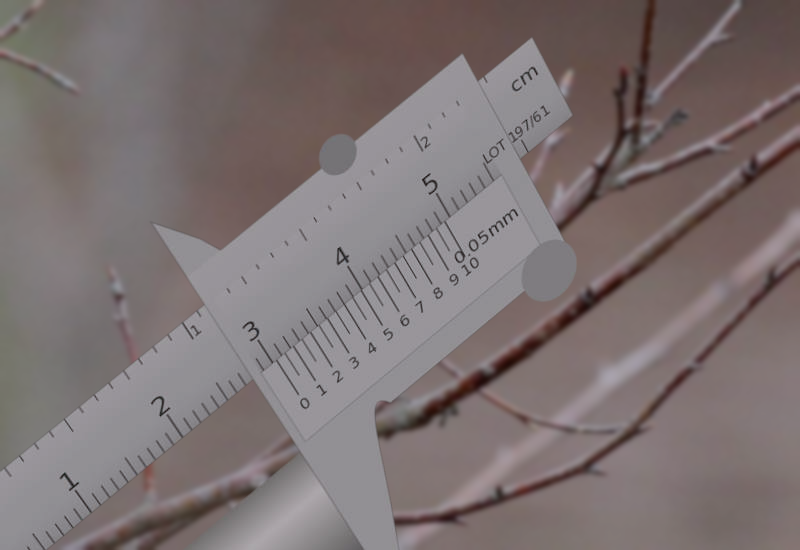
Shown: 30.4 mm
